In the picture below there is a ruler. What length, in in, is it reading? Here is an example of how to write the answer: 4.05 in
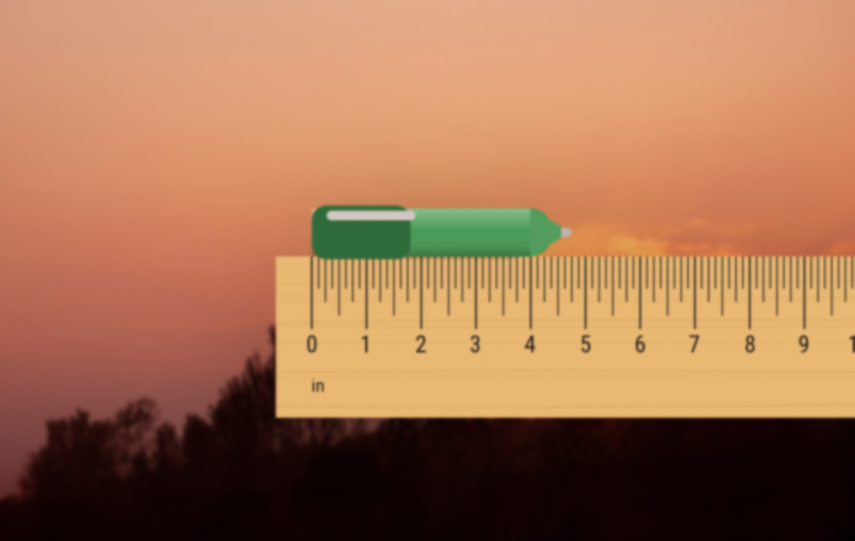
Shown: 4.75 in
